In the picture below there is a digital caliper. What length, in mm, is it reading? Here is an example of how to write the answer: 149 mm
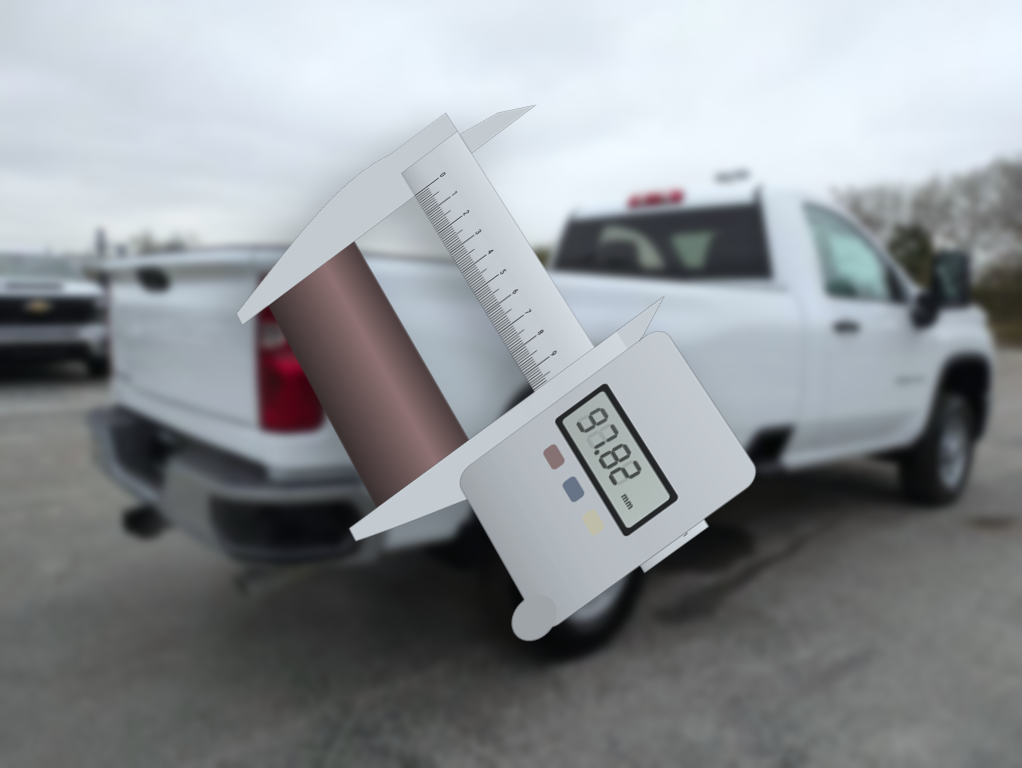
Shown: 97.82 mm
